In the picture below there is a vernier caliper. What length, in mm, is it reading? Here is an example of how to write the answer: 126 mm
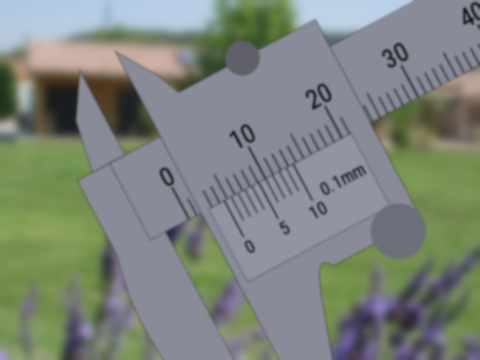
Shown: 4.6 mm
